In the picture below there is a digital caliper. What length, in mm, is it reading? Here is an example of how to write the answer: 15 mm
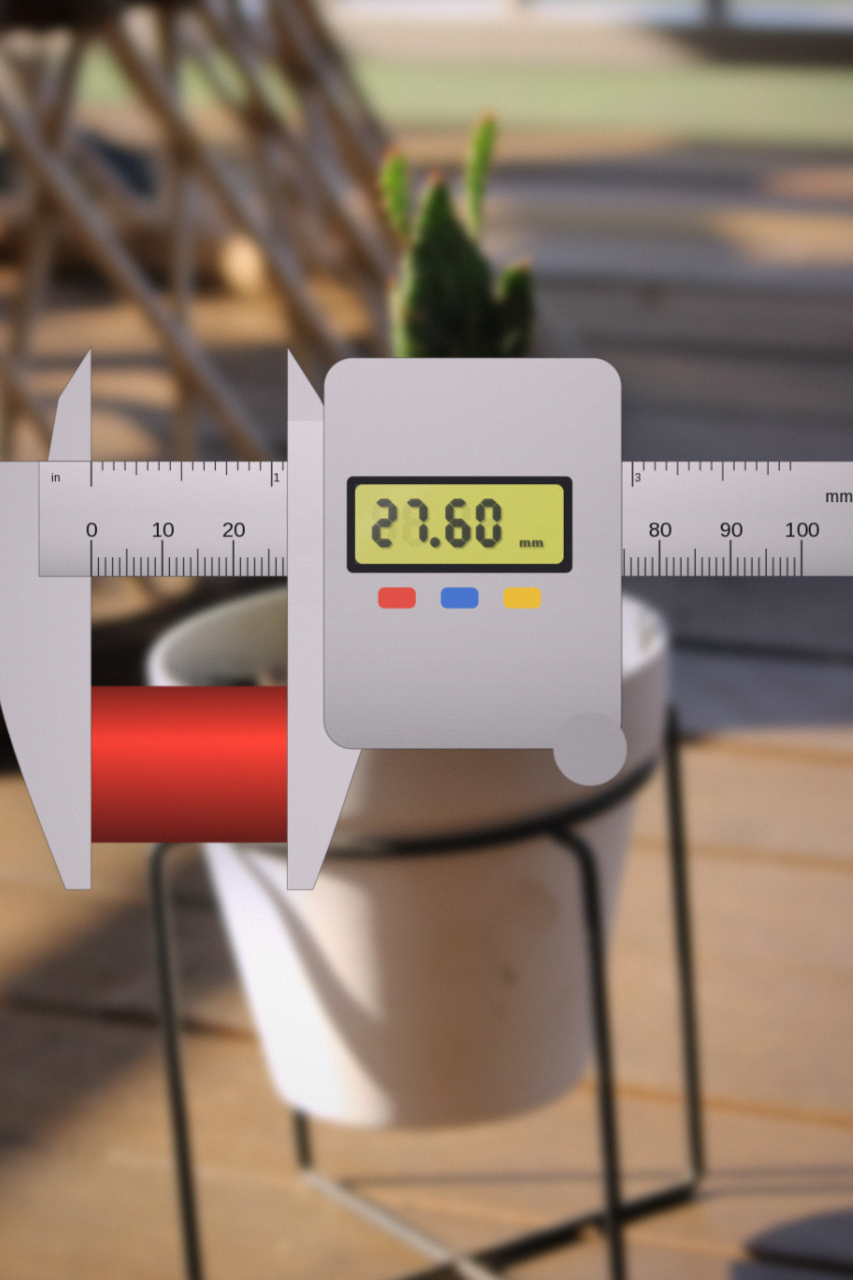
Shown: 27.60 mm
